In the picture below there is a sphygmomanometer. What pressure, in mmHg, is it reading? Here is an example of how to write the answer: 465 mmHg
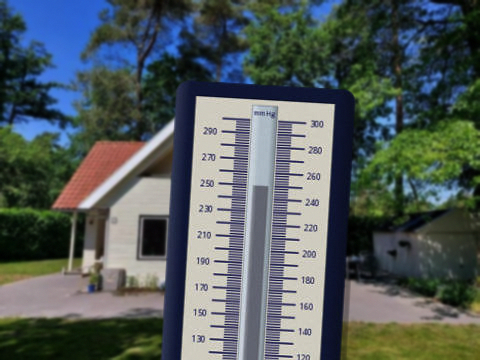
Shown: 250 mmHg
